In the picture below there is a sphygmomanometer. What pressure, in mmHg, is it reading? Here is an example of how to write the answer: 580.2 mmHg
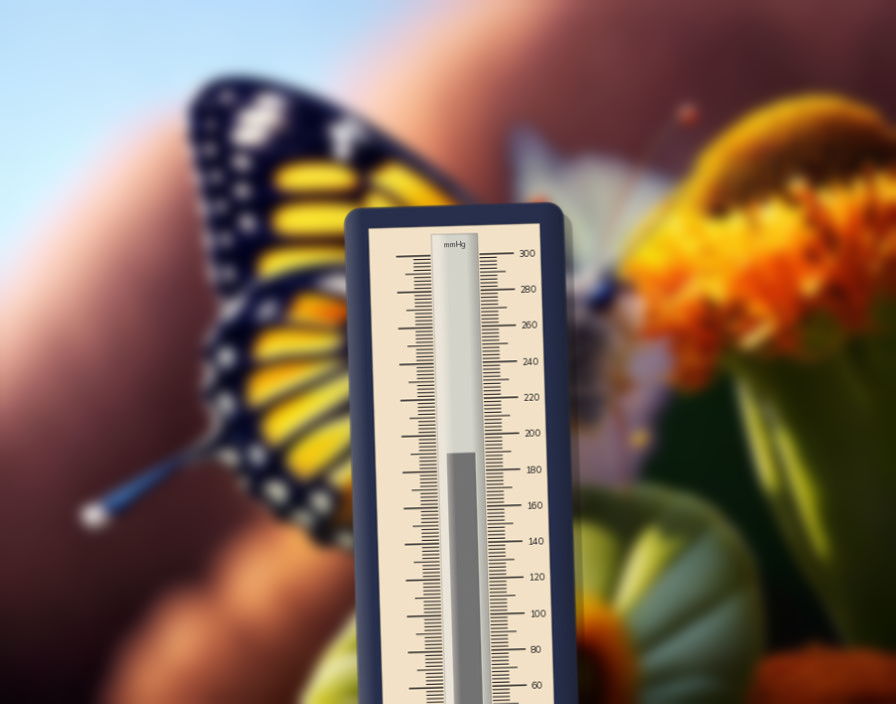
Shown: 190 mmHg
